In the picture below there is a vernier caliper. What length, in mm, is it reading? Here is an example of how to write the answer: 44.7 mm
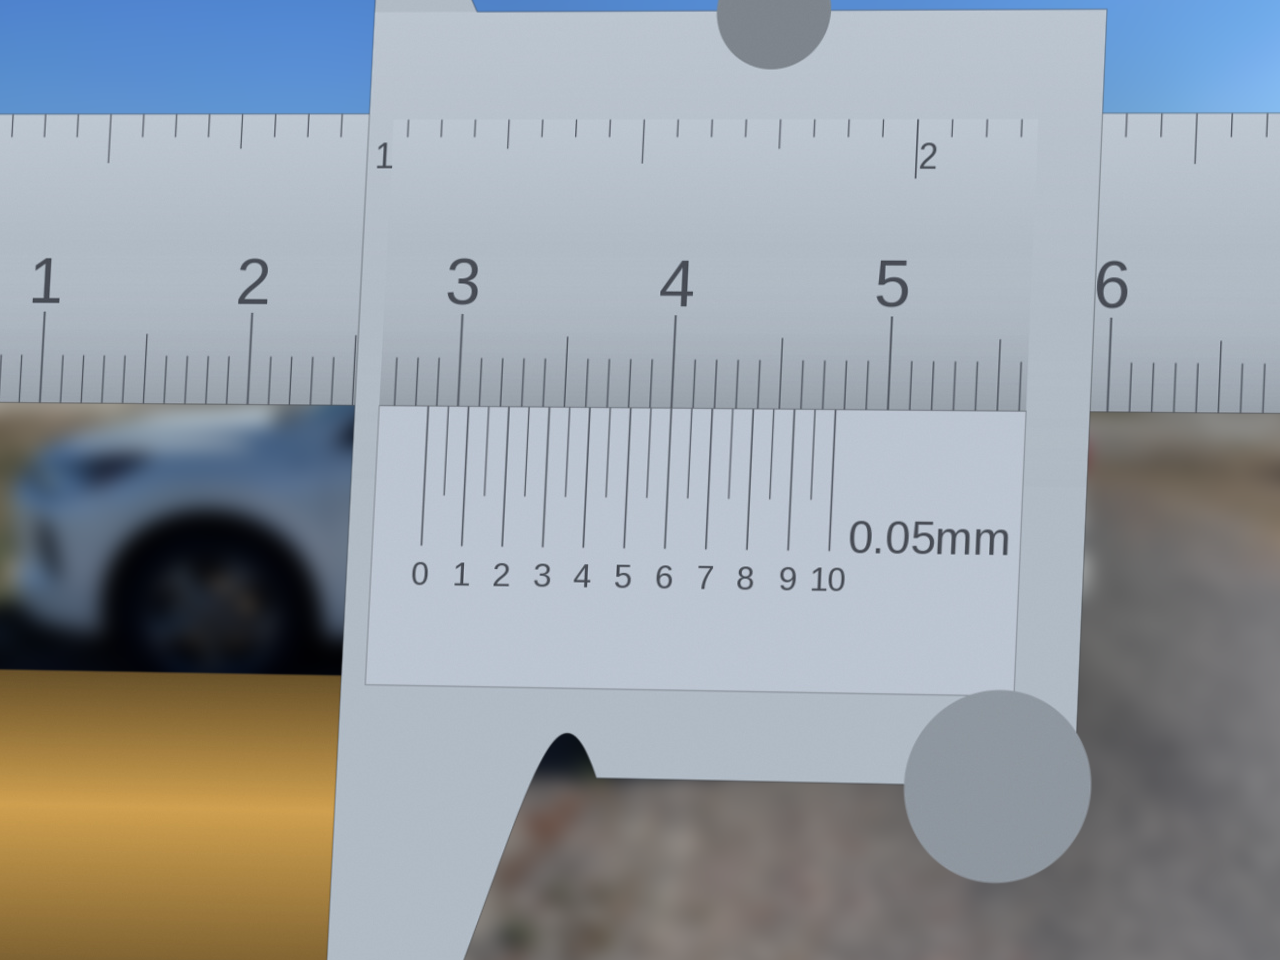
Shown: 28.6 mm
